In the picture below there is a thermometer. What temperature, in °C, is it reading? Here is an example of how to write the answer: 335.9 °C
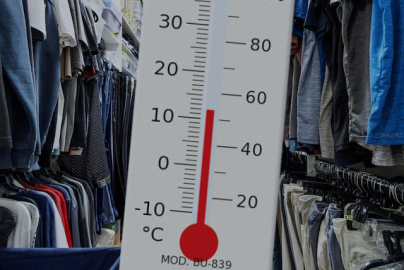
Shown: 12 °C
